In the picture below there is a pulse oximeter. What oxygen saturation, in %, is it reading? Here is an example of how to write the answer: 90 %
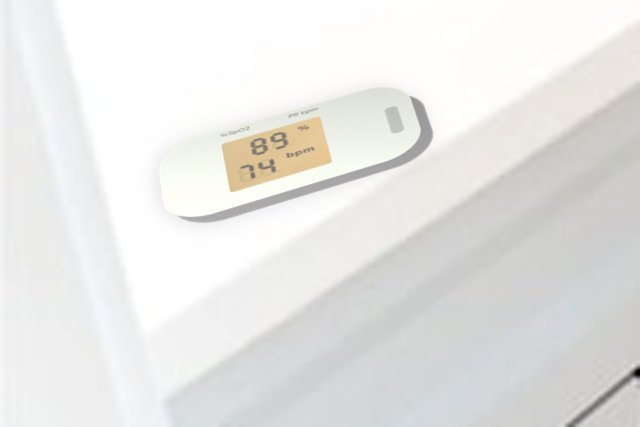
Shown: 89 %
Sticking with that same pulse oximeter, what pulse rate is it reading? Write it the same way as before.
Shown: 74 bpm
